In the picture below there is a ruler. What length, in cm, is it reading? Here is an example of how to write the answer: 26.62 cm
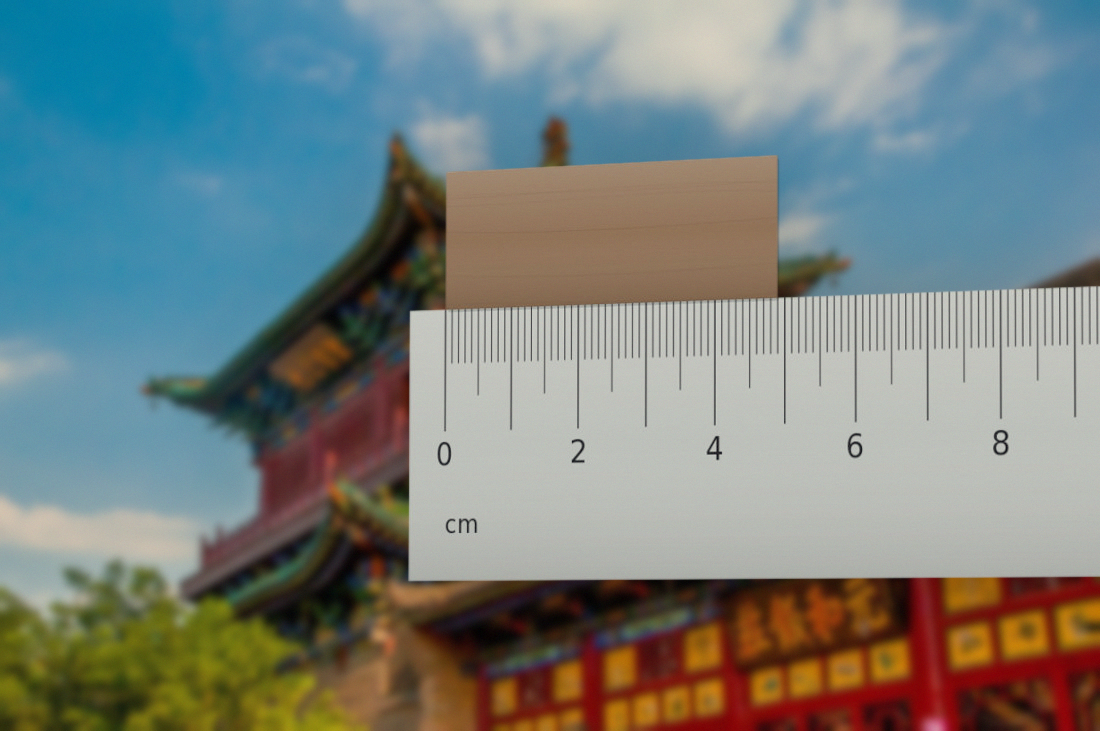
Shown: 4.9 cm
